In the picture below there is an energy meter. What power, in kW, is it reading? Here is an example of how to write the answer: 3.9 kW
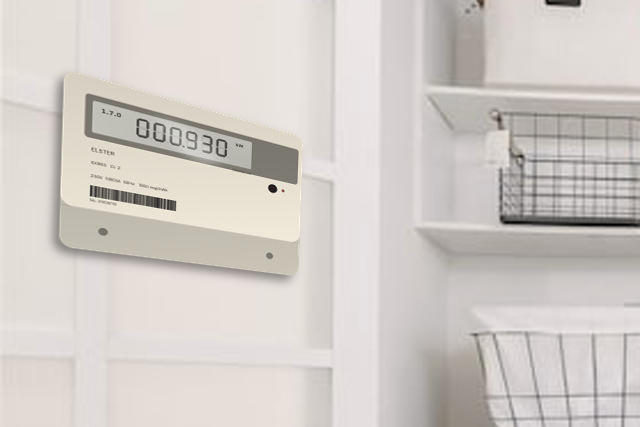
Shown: 0.930 kW
